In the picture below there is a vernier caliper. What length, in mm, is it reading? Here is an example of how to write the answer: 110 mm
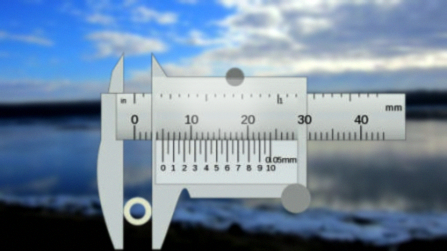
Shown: 5.0 mm
